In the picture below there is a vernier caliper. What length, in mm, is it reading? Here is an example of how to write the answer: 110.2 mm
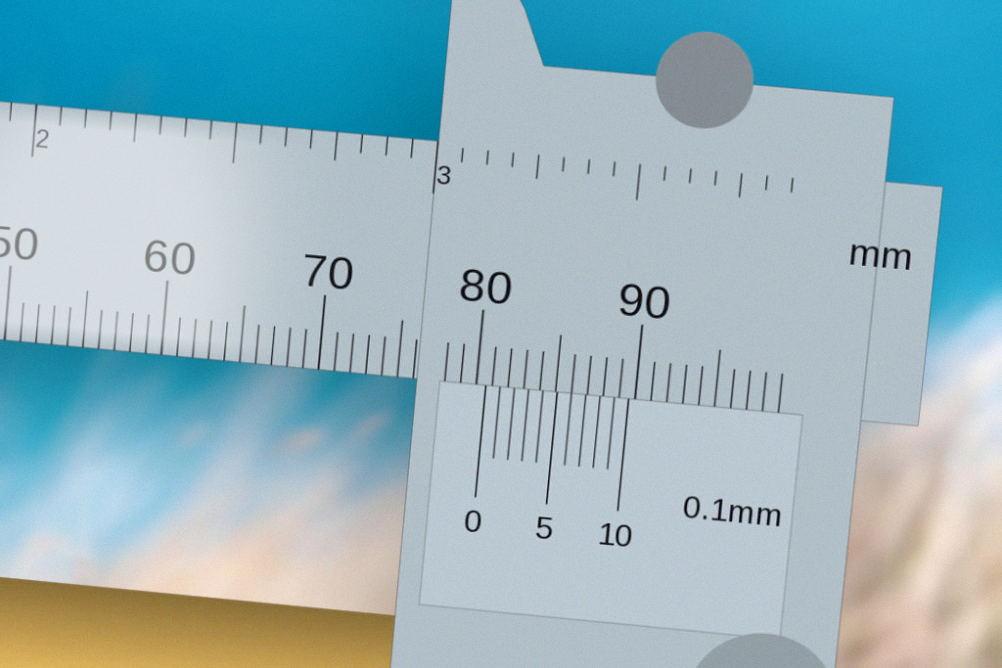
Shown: 80.6 mm
